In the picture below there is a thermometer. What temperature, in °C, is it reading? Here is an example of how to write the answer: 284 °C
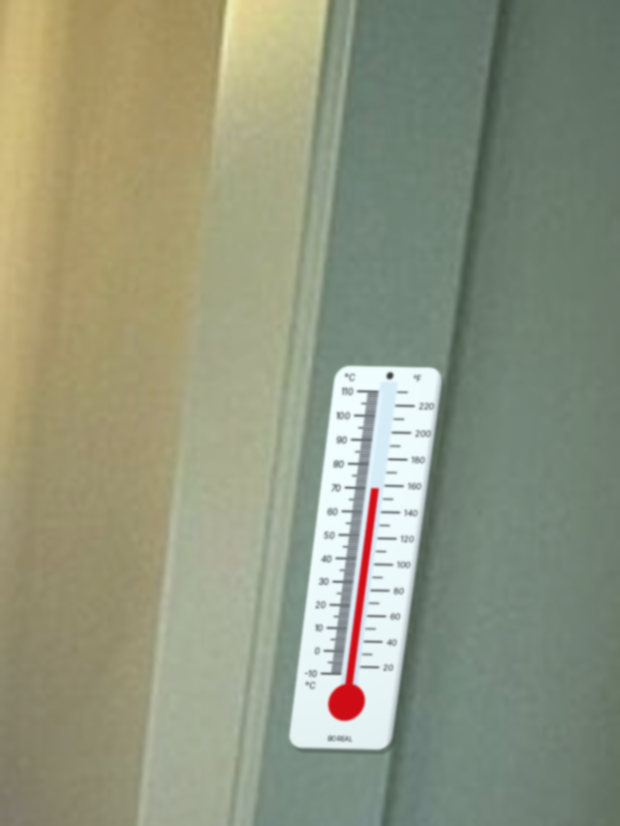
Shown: 70 °C
